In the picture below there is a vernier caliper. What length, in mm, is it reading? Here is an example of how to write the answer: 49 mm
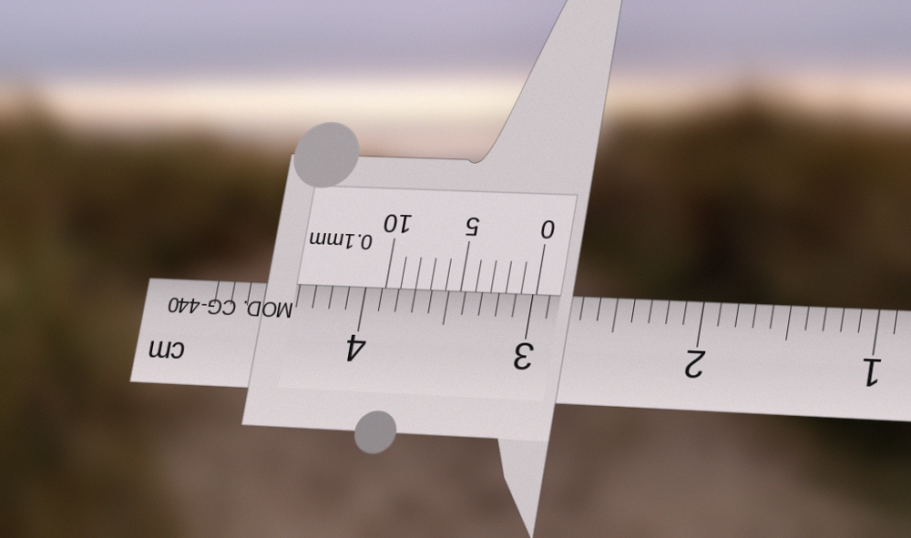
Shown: 29.8 mm
